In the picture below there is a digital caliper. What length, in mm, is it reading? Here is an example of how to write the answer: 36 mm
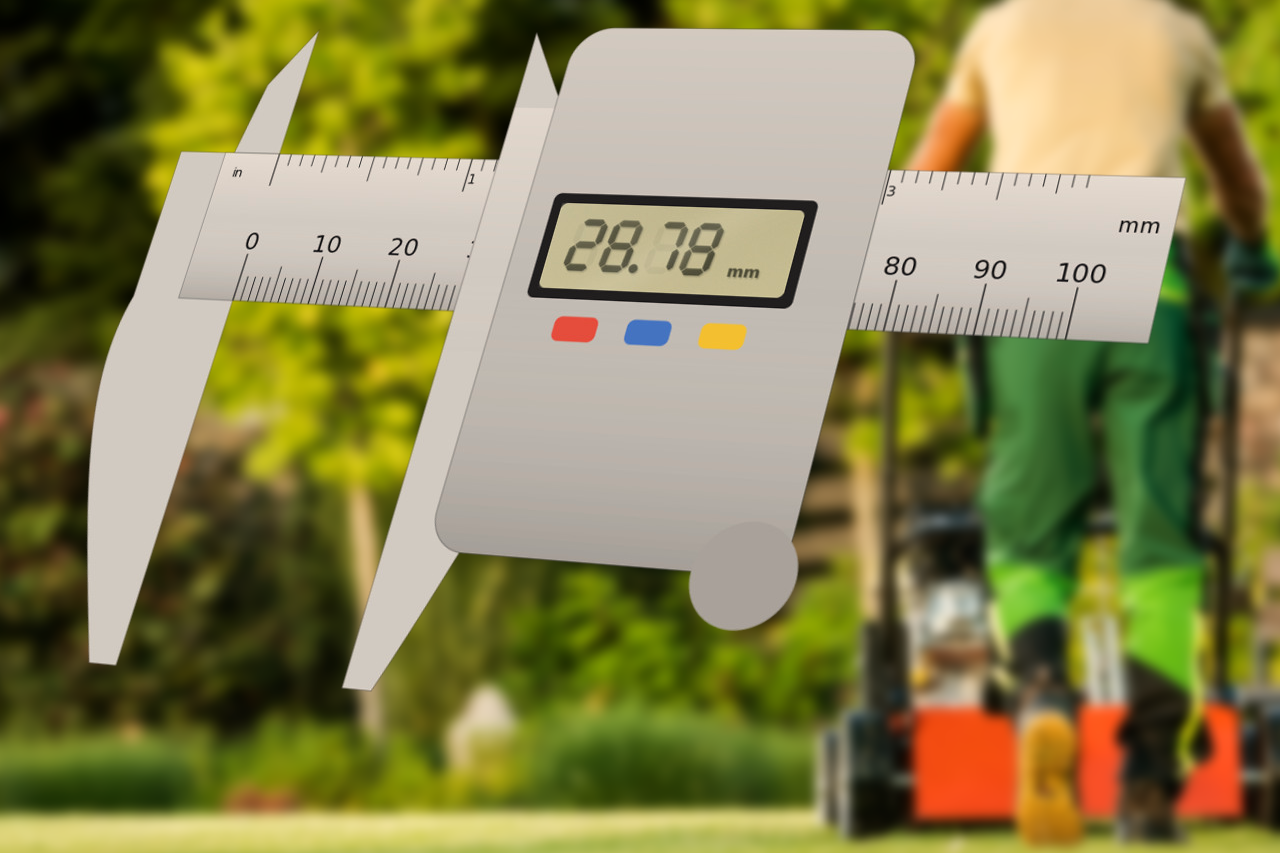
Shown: 28.78 mm
